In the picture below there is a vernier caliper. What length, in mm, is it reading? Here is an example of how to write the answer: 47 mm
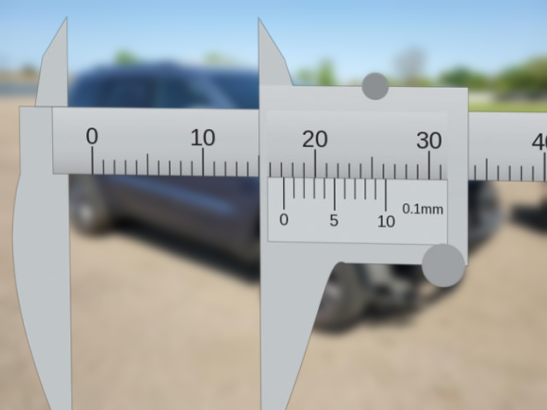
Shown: 17.2 mm
